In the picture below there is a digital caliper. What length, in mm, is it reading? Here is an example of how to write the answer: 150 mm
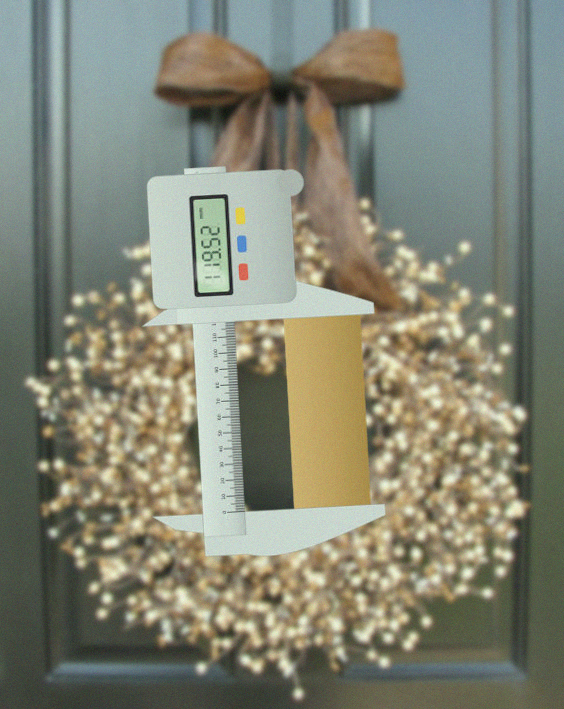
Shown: 119.52 mm
